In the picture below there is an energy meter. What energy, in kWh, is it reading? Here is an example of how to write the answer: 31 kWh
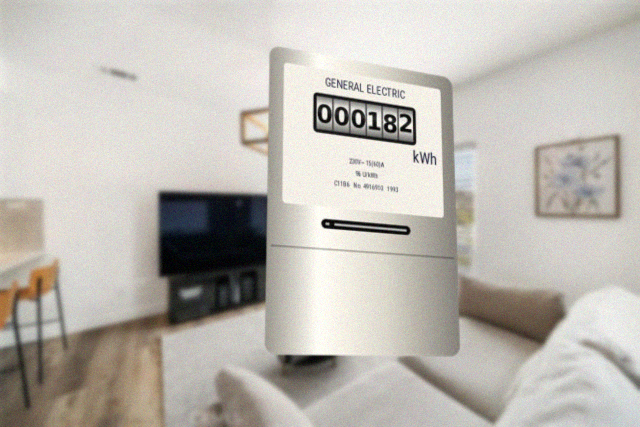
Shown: 182 kWh
